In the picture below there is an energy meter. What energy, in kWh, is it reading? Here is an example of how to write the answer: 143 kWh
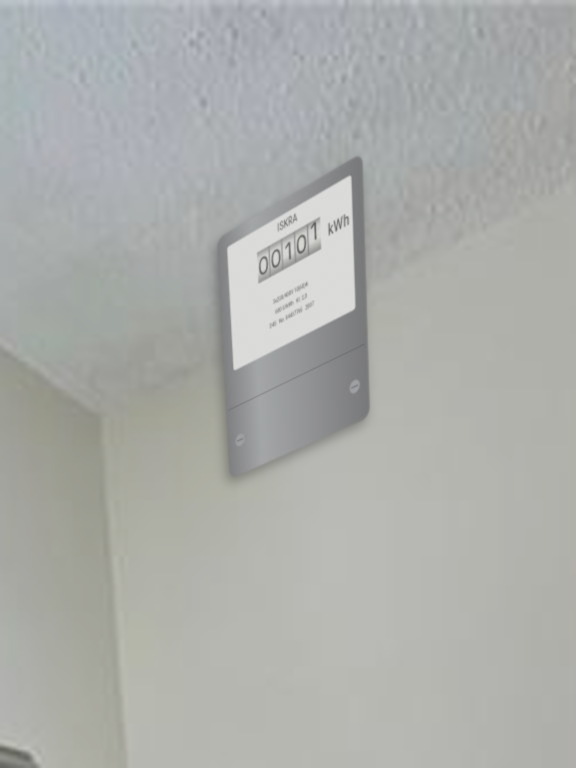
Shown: 101 kWh
